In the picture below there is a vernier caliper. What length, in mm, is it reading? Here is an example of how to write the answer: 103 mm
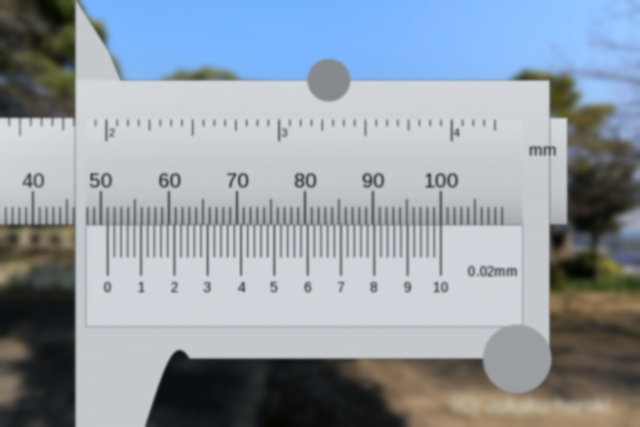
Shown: 51.0 mm
